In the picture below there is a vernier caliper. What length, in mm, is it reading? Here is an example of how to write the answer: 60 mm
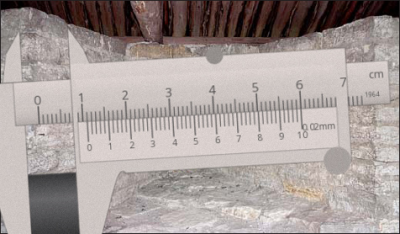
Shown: 11.0 mm
